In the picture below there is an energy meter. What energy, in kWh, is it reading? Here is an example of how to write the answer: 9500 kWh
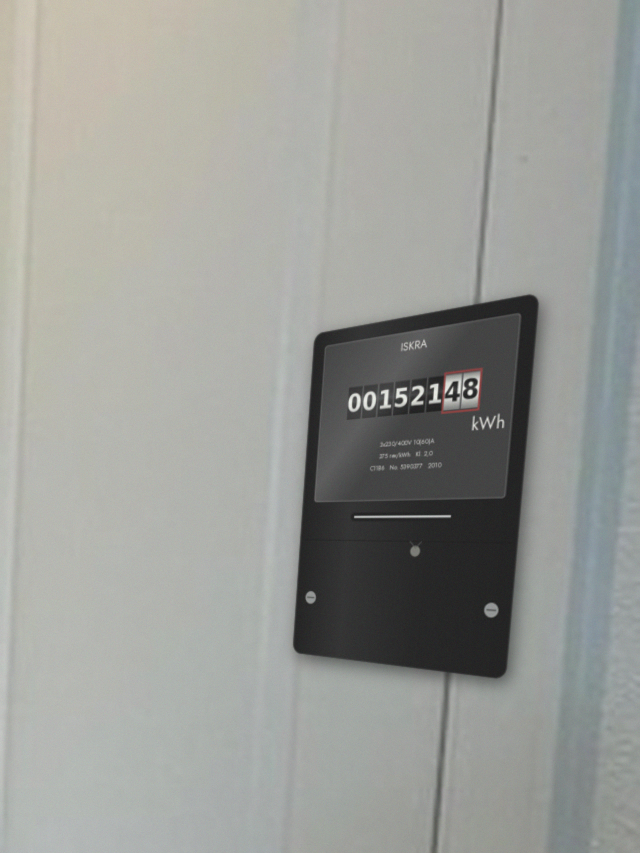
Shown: 1521.48 kWh
